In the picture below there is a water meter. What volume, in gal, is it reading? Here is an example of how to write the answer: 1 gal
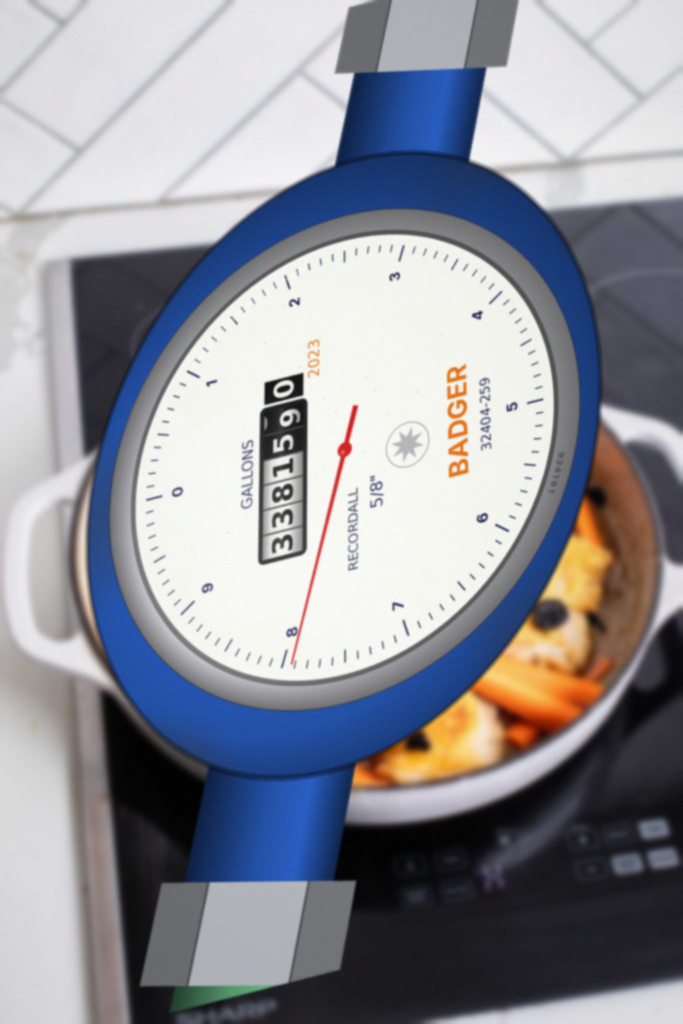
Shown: 3381587.9 gal
